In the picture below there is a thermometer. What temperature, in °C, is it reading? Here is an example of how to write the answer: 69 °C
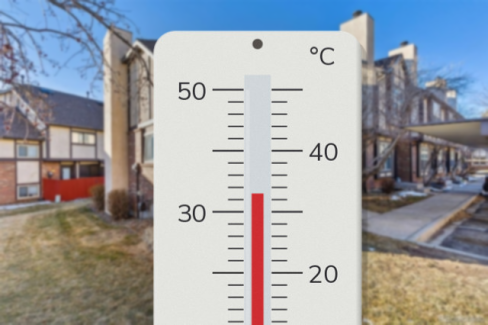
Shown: 33 °C
